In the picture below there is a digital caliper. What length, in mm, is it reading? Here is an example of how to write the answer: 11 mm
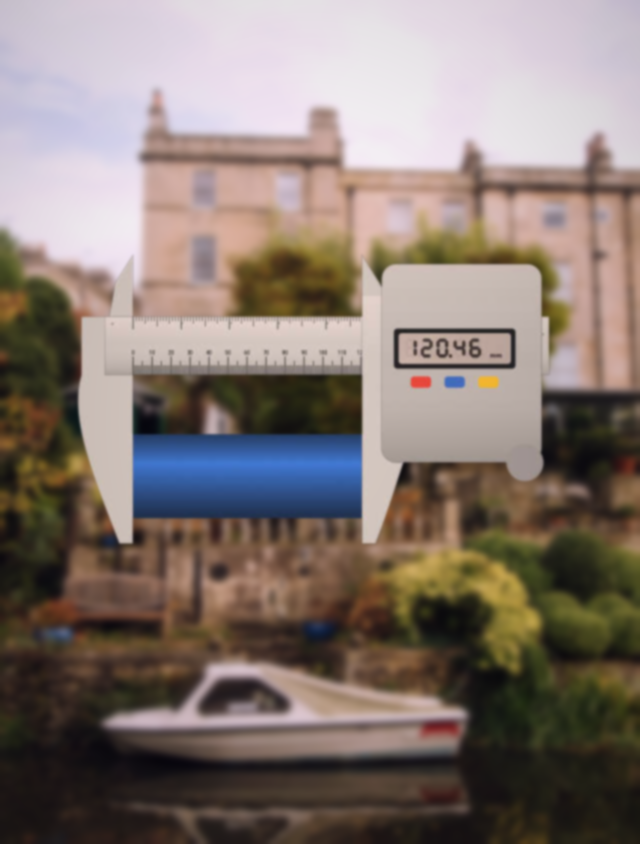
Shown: 120.46 mm
